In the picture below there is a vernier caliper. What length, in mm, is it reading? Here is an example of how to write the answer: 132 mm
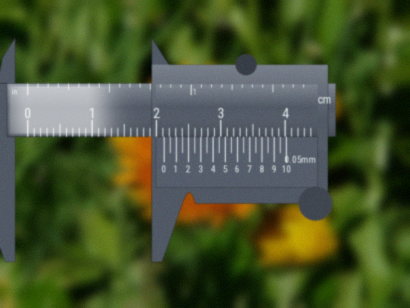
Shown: 21.2 mm
